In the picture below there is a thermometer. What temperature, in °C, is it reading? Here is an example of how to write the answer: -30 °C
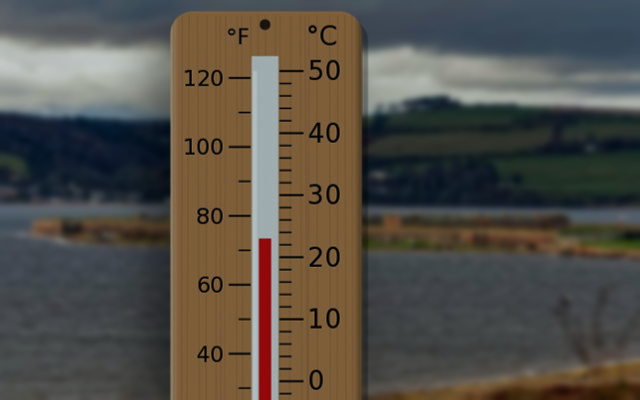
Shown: 23 °C
